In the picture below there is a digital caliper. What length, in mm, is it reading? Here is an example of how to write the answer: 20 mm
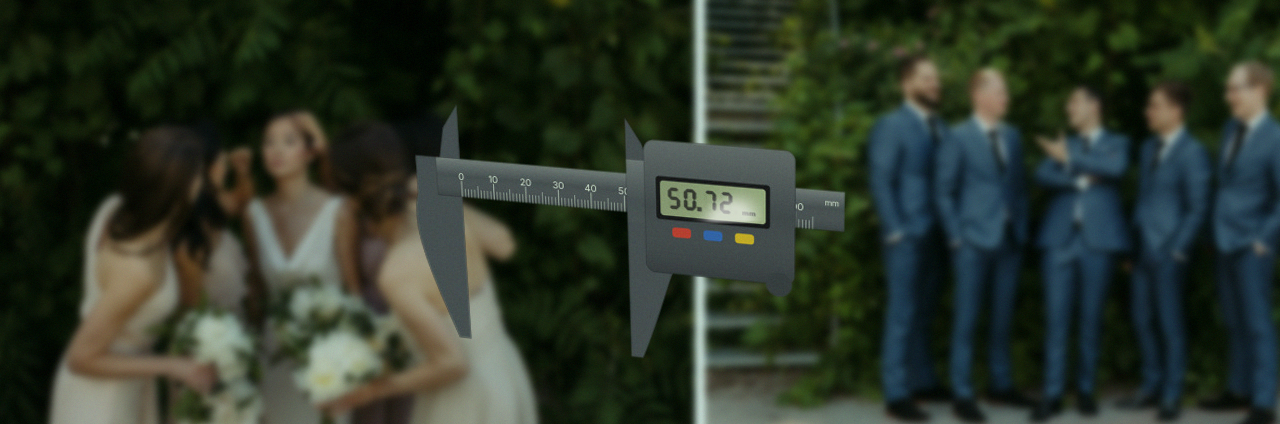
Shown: 50.72 mm
